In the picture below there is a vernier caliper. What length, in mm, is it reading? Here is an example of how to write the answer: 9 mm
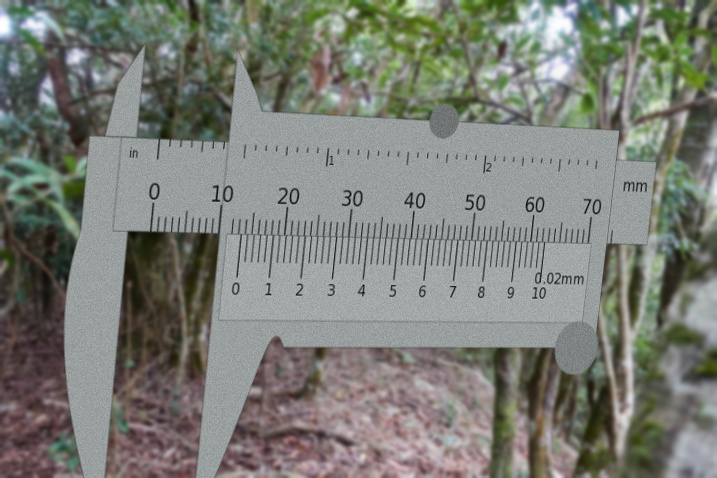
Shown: 13.4 mm
